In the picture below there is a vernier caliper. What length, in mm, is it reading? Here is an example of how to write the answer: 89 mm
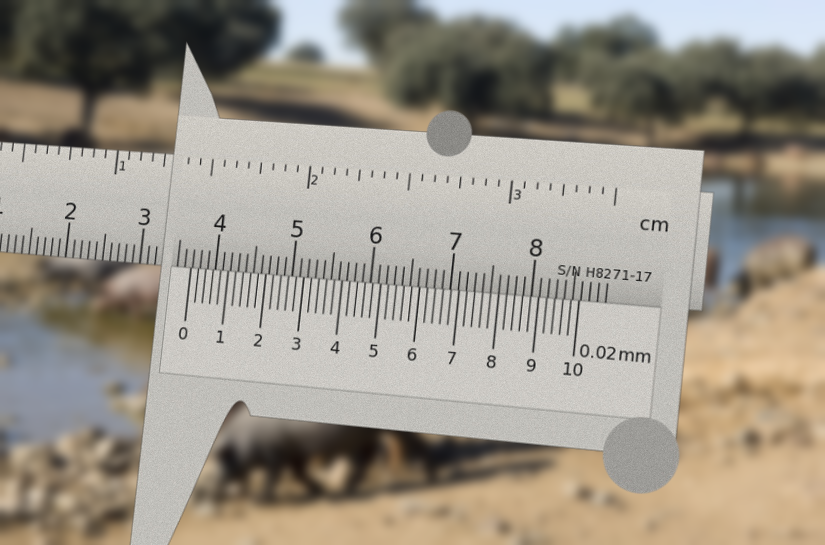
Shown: 36.8 mm
